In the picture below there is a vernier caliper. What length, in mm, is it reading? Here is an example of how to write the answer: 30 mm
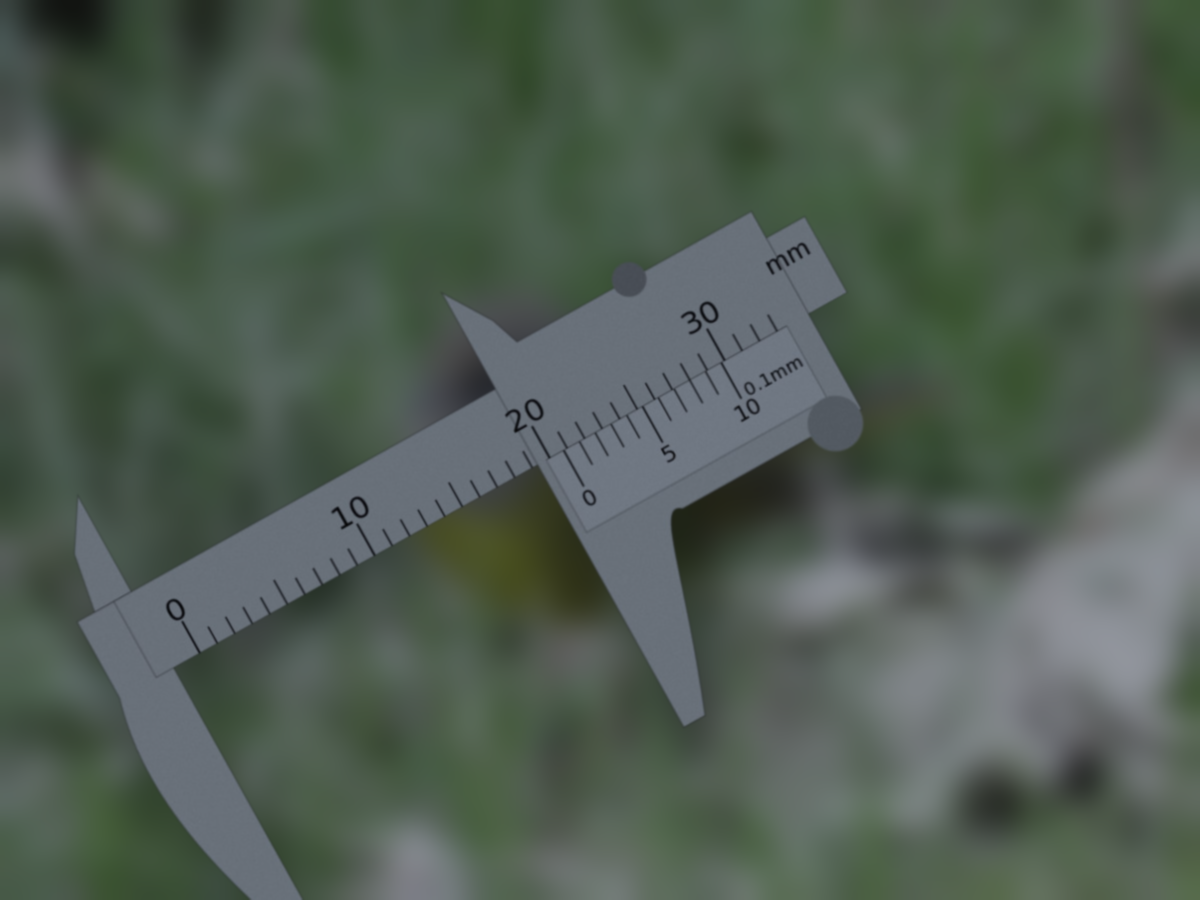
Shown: 20.8 mm
